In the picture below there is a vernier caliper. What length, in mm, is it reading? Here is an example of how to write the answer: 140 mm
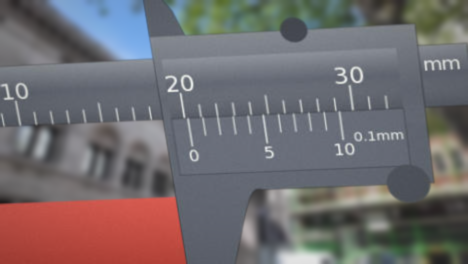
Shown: 20.2 mm
